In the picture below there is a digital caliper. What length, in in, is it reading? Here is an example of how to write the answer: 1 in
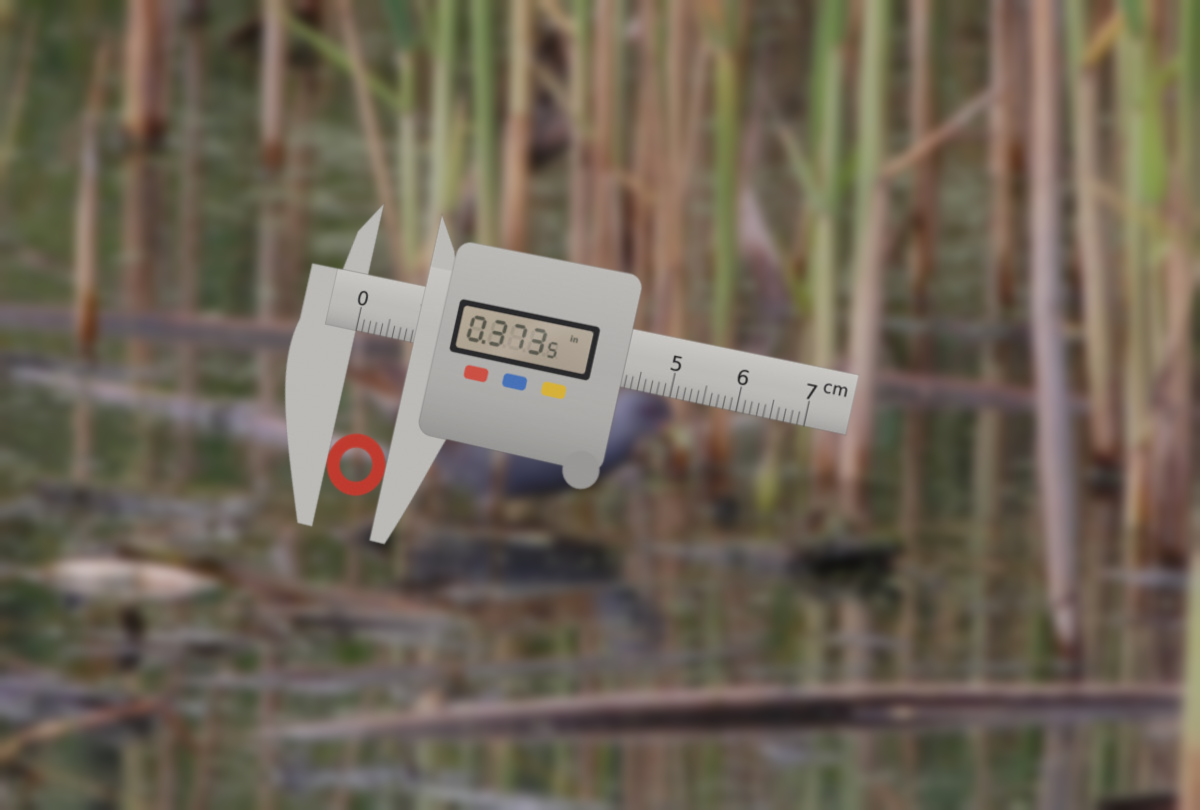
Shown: 0.3735 in
